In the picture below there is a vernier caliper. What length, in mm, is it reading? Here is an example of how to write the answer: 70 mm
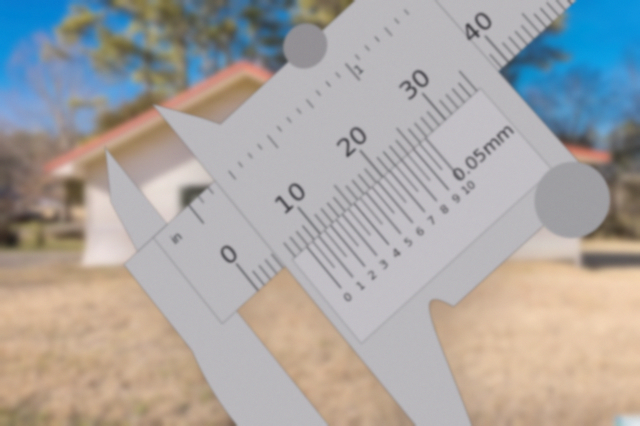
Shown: 7.8 mm
